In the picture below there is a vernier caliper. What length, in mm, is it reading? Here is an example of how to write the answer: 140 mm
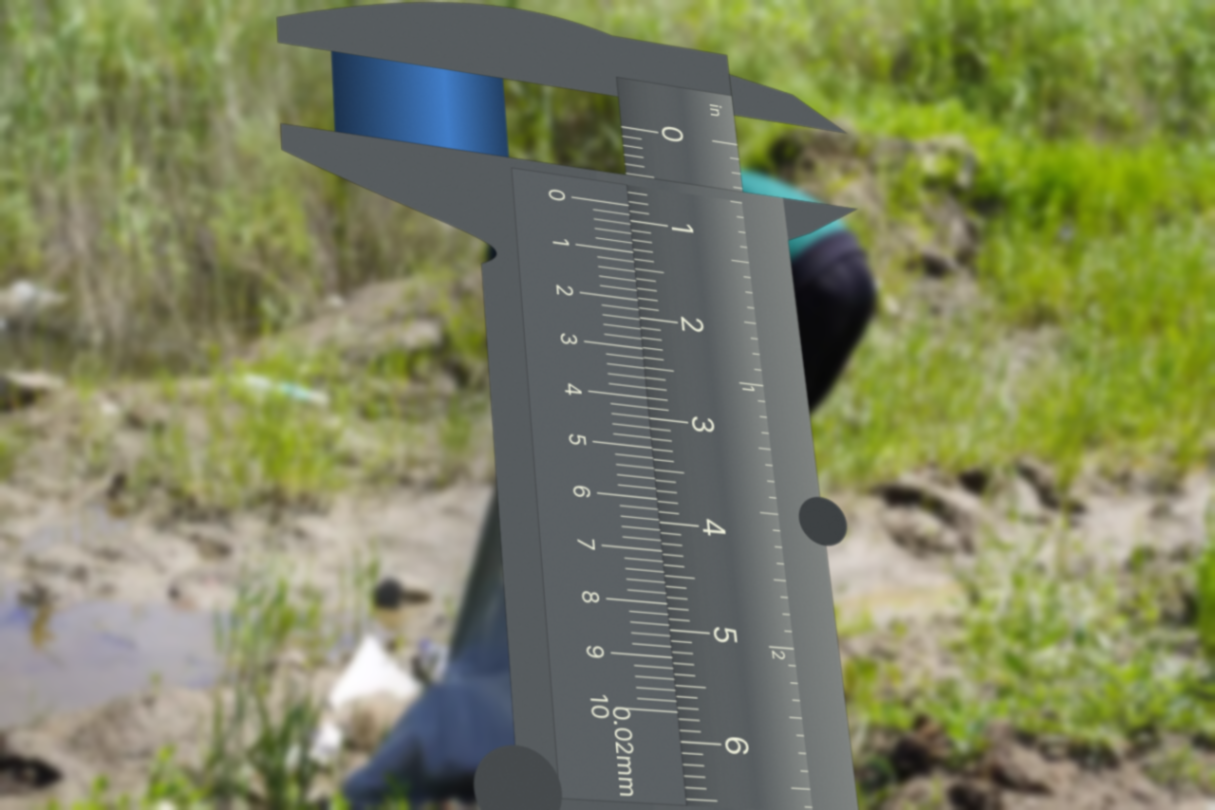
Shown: 8.4 mm
